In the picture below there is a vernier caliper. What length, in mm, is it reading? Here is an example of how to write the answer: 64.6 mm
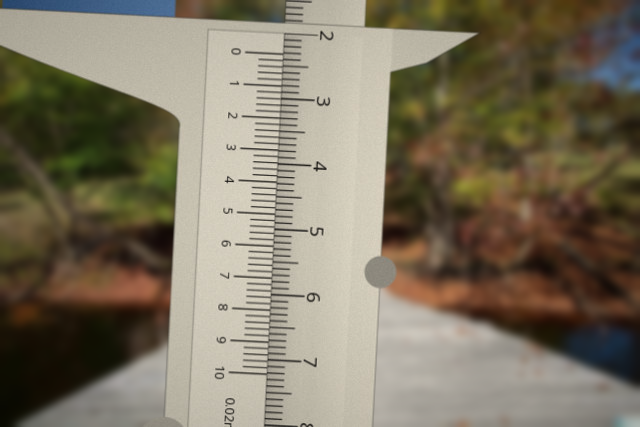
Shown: 23.2 mm
